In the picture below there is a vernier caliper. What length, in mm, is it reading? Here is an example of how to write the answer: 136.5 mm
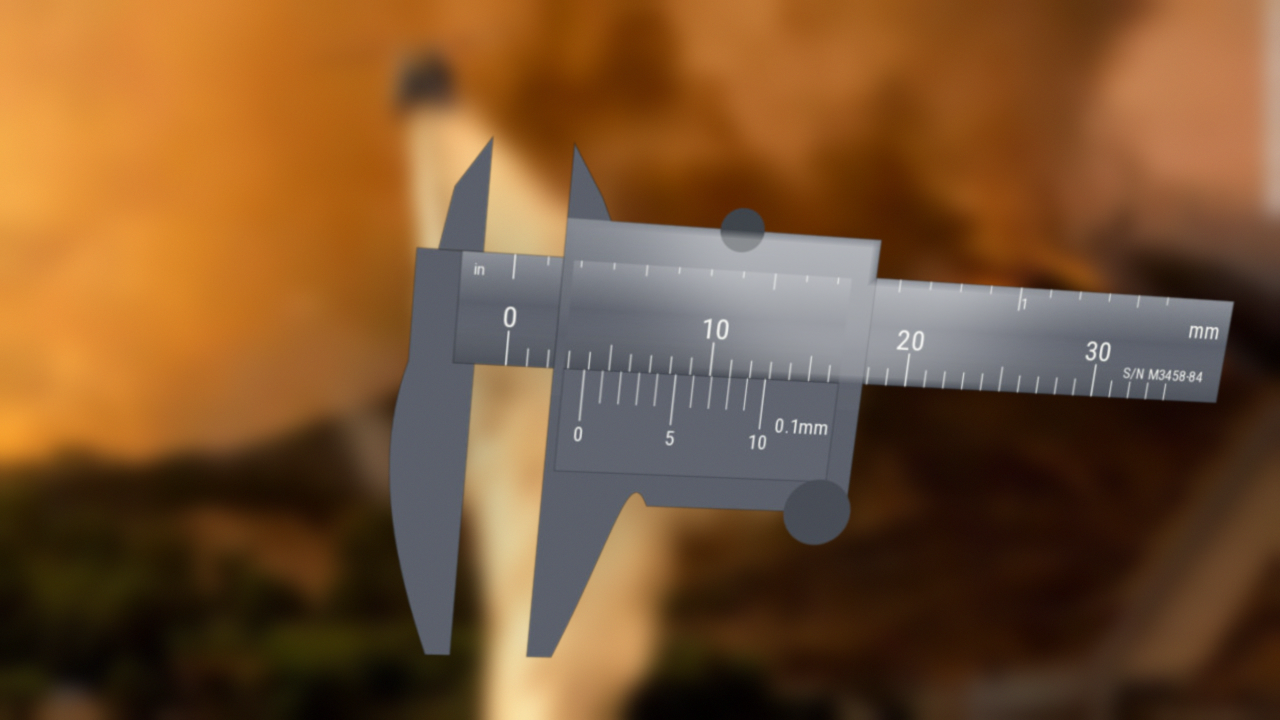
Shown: 3.8 mm
